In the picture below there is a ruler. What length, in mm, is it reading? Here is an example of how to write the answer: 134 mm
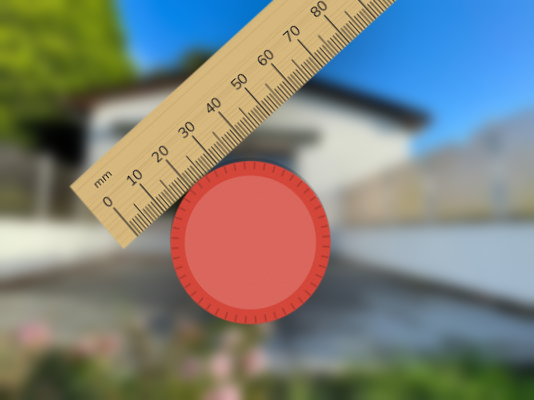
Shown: 45 mm
